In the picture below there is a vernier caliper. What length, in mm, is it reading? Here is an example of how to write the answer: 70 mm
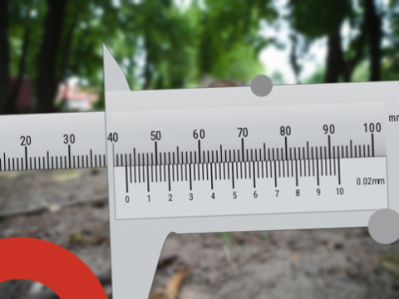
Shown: 43.0 mm
